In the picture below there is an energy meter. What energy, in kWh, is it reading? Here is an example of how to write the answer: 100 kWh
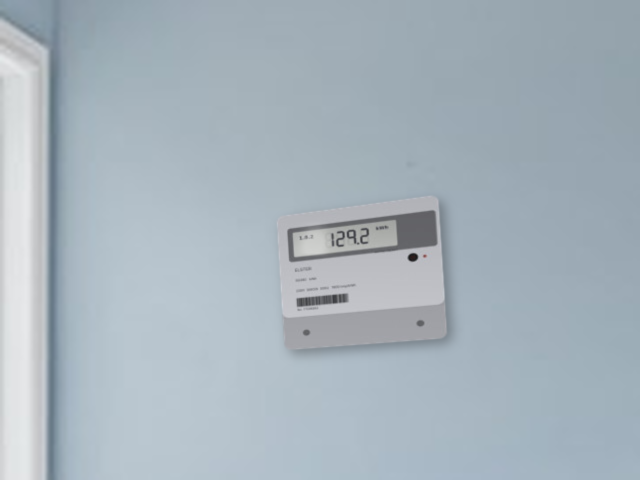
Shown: 129.2 kWh
